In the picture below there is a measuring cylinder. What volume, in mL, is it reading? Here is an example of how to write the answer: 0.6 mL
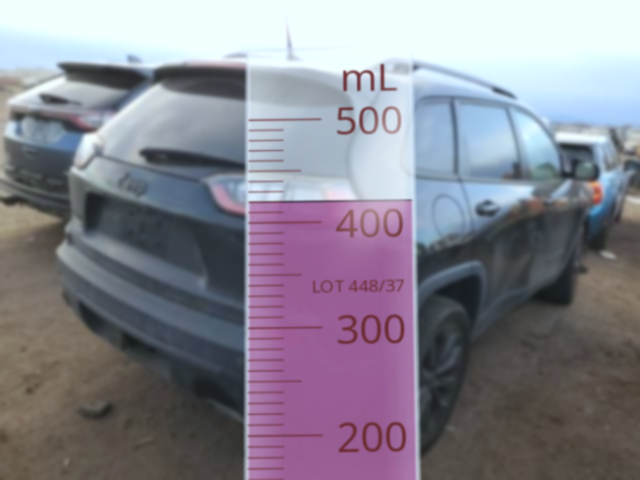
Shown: 420 mL
